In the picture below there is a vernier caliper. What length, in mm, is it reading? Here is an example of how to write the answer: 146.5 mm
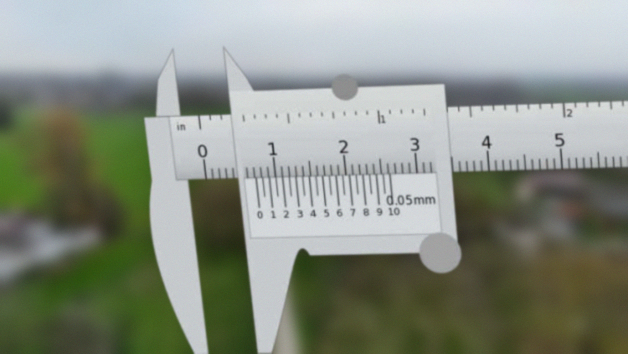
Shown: 7.2 mm
